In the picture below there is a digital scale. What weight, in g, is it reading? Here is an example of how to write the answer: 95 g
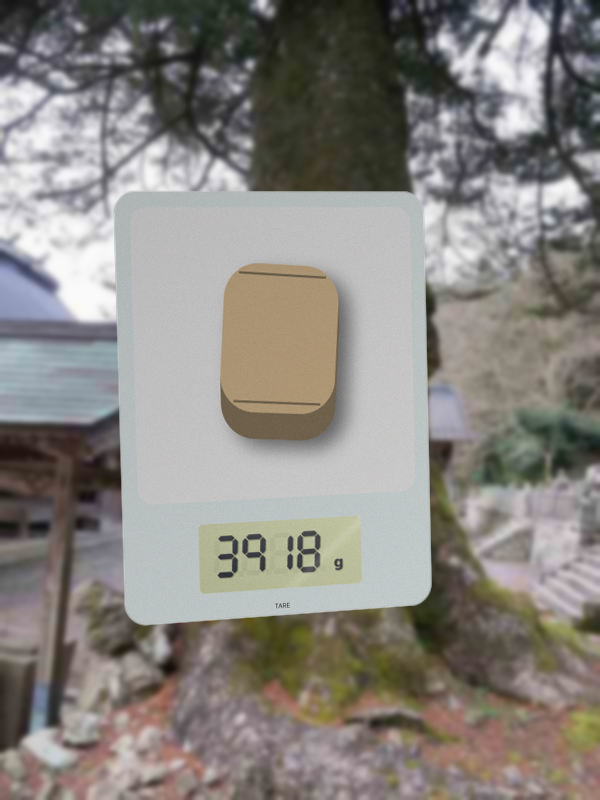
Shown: 3918 g
